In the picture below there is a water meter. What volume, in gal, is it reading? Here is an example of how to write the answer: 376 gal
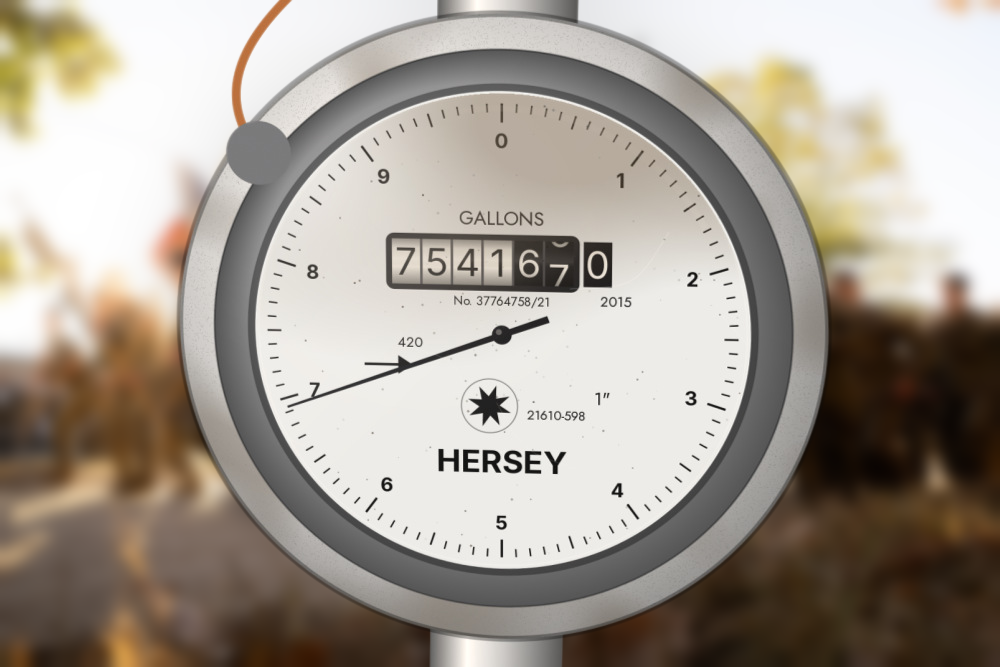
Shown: 7541666.9 gal
